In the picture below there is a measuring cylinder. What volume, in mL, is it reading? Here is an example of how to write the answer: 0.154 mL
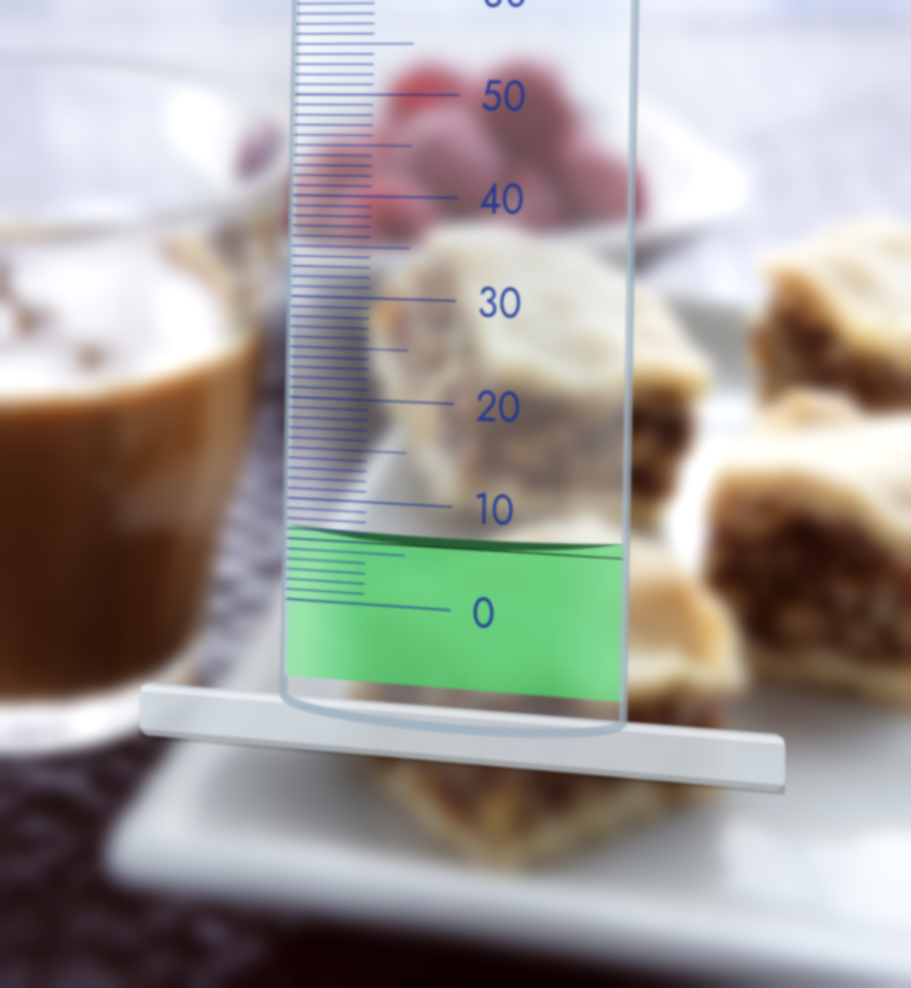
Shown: 6 mL
